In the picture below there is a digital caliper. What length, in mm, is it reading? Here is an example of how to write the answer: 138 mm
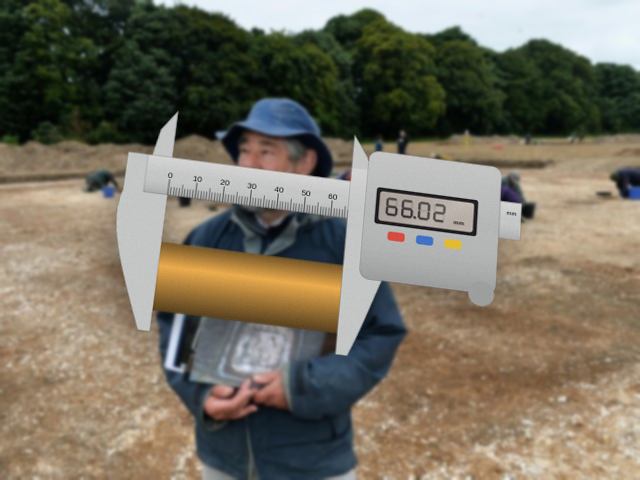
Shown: 66.02 mm
